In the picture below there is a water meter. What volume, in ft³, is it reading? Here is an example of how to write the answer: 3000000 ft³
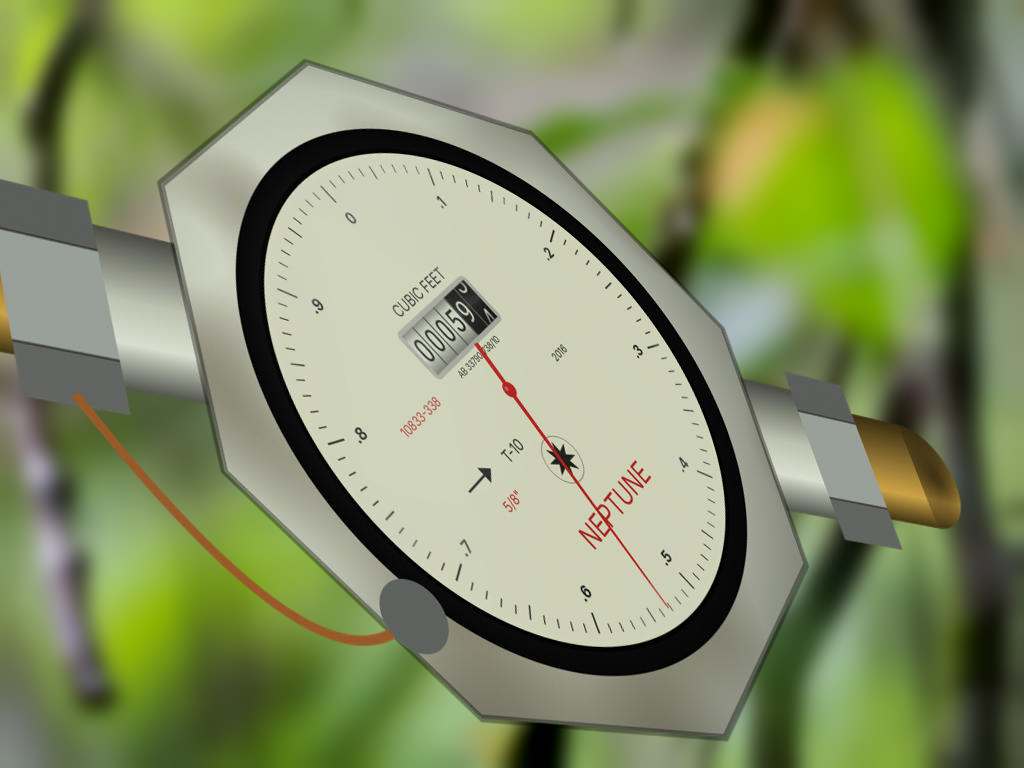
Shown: 593.53 ft³
